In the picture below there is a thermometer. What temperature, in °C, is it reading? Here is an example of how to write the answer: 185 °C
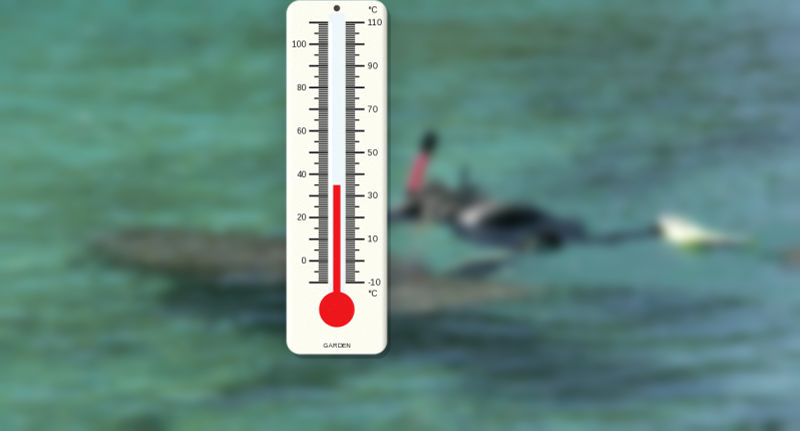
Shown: 35 °C
